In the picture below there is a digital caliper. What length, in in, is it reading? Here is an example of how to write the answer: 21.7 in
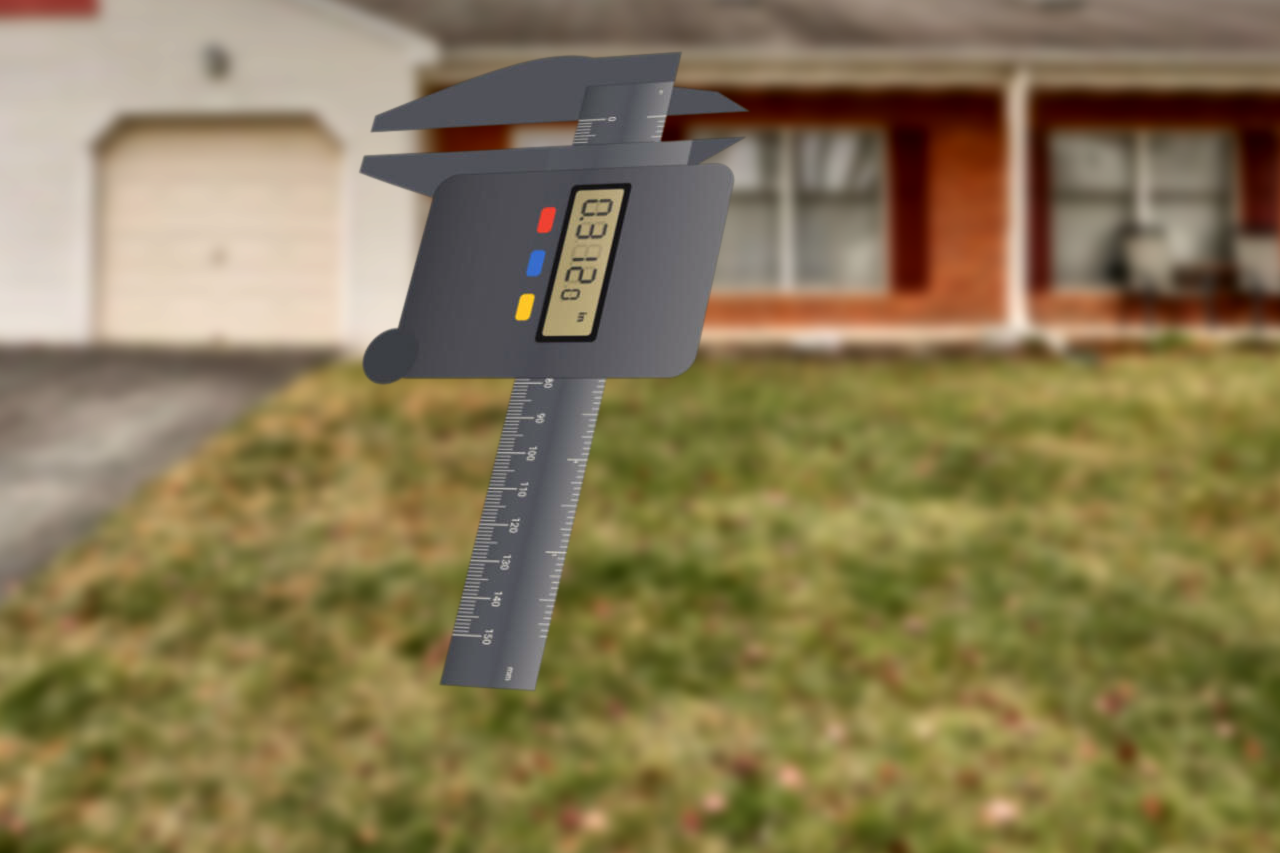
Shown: 0.3120 in
